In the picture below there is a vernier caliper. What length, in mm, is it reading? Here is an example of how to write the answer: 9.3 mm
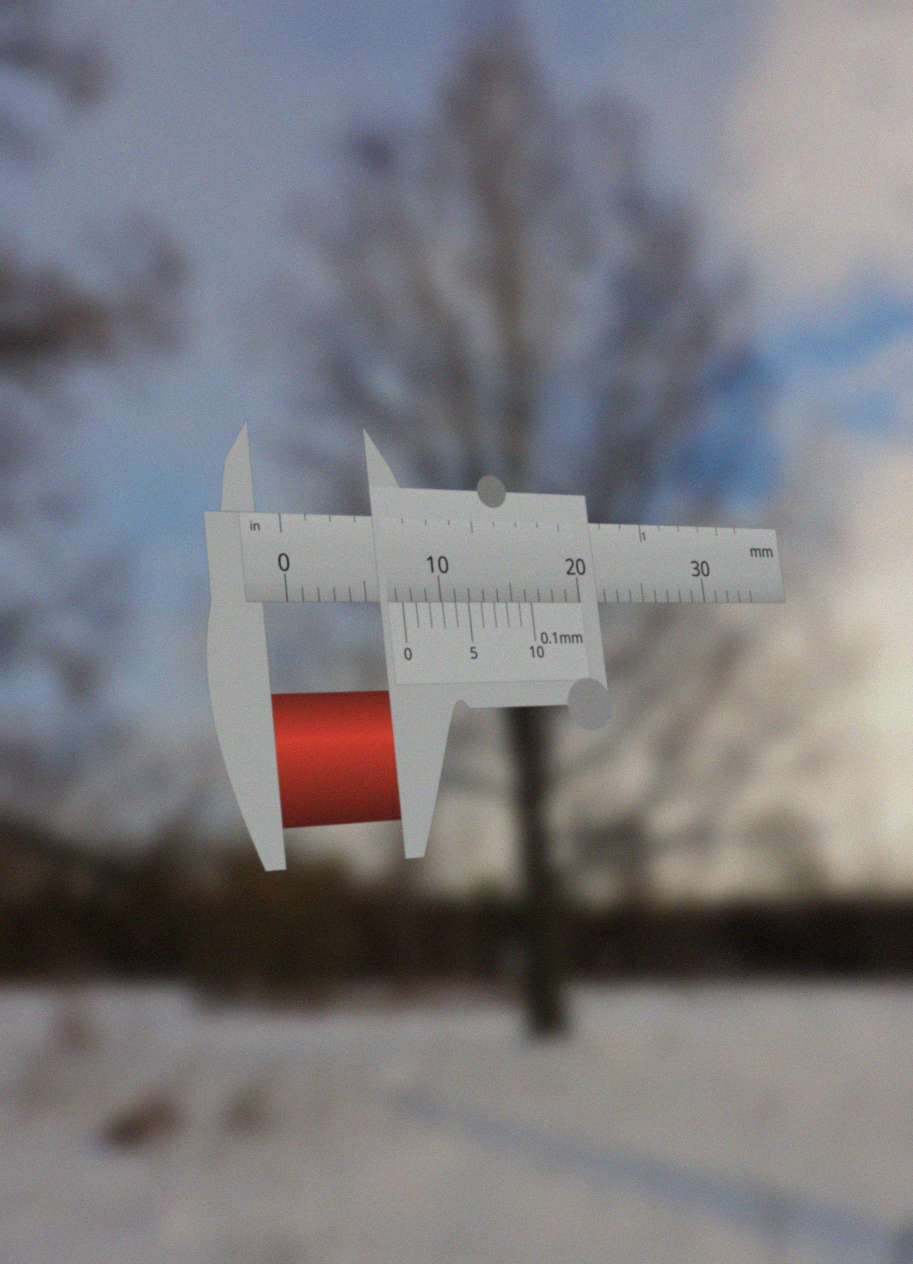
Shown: 7.4 mm
